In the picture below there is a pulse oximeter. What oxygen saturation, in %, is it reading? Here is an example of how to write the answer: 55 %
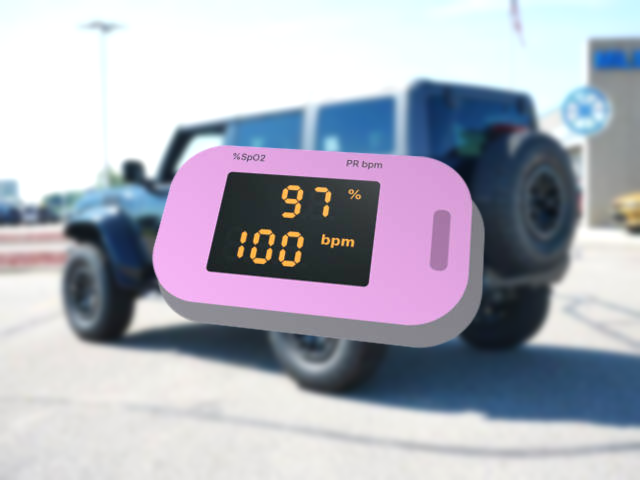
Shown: 97 %
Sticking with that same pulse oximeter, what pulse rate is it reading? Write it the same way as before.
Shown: 100 bpm
